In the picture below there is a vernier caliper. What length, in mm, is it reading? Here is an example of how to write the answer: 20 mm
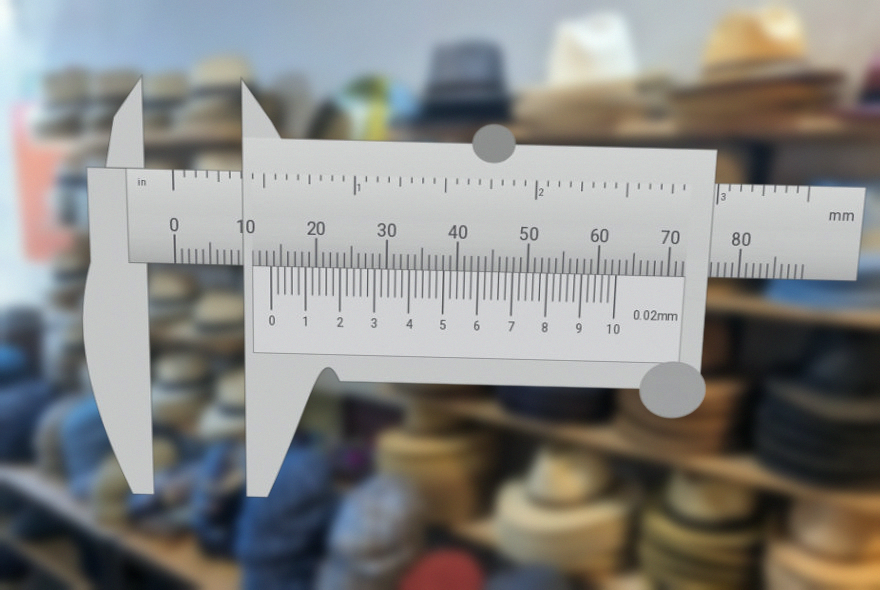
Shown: 13.6 mm
